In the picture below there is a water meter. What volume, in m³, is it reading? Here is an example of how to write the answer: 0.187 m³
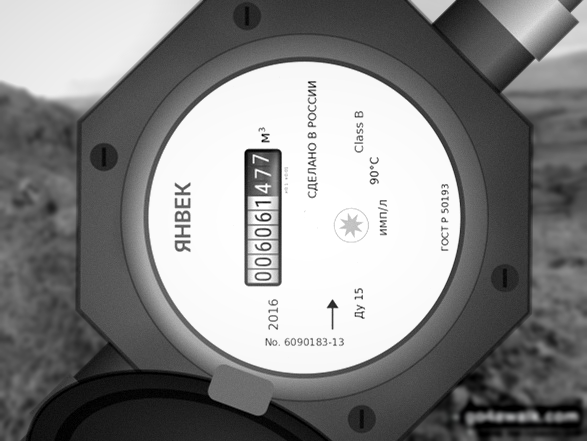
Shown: 6061.477 m³
